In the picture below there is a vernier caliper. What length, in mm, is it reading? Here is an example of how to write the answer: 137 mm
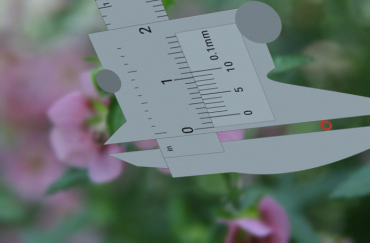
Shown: 2.0 mm
